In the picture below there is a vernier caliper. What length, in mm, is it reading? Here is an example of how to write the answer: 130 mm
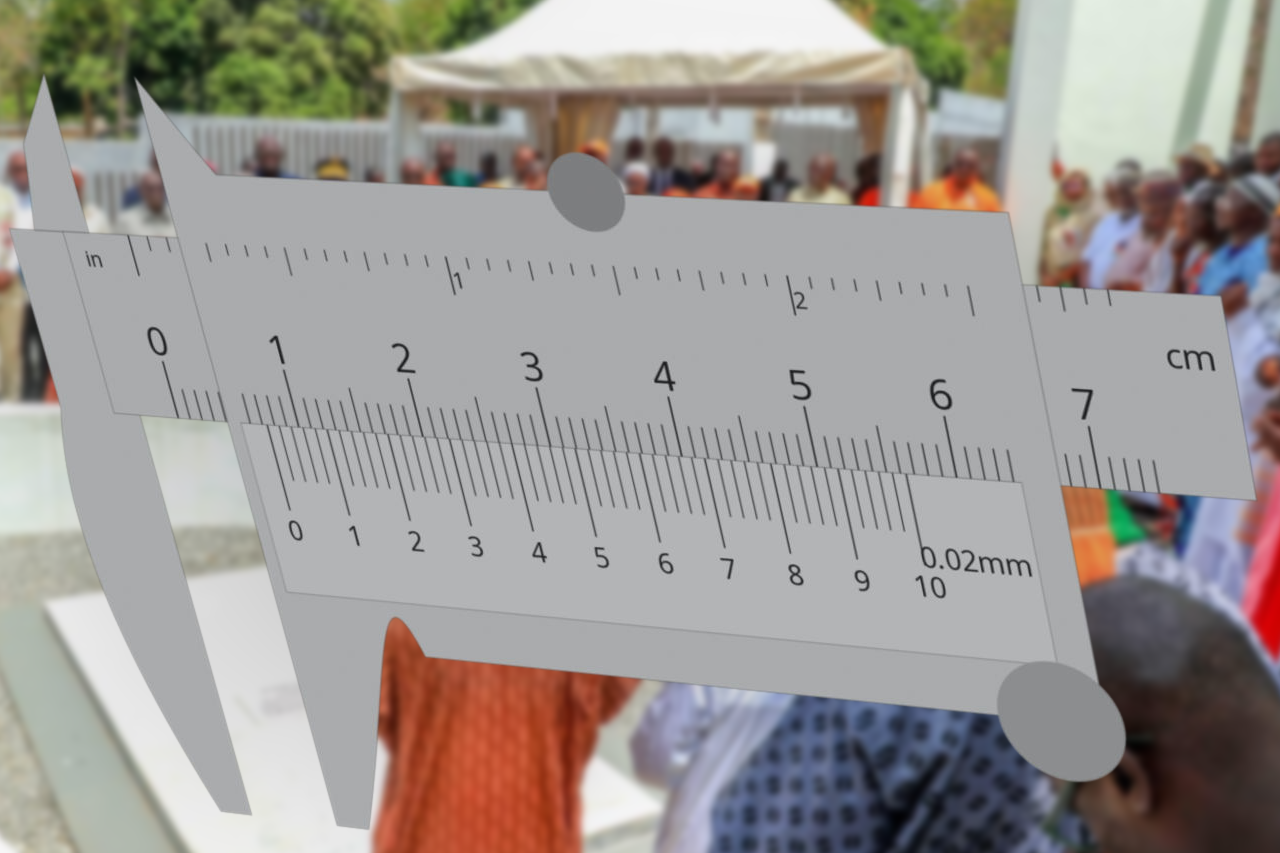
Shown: 7.4 mm
